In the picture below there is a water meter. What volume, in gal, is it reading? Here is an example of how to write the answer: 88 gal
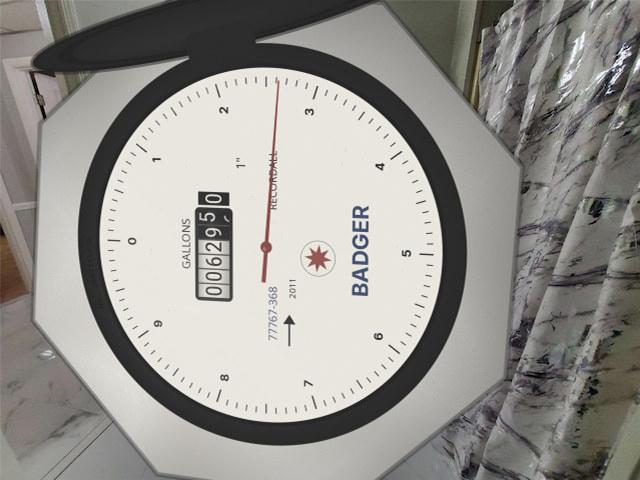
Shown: 62952.6 gal
